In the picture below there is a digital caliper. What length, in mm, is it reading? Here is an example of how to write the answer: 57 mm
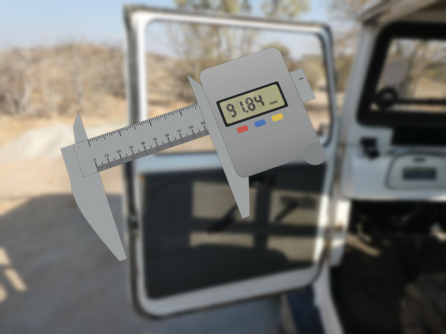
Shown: 91.84 mm
